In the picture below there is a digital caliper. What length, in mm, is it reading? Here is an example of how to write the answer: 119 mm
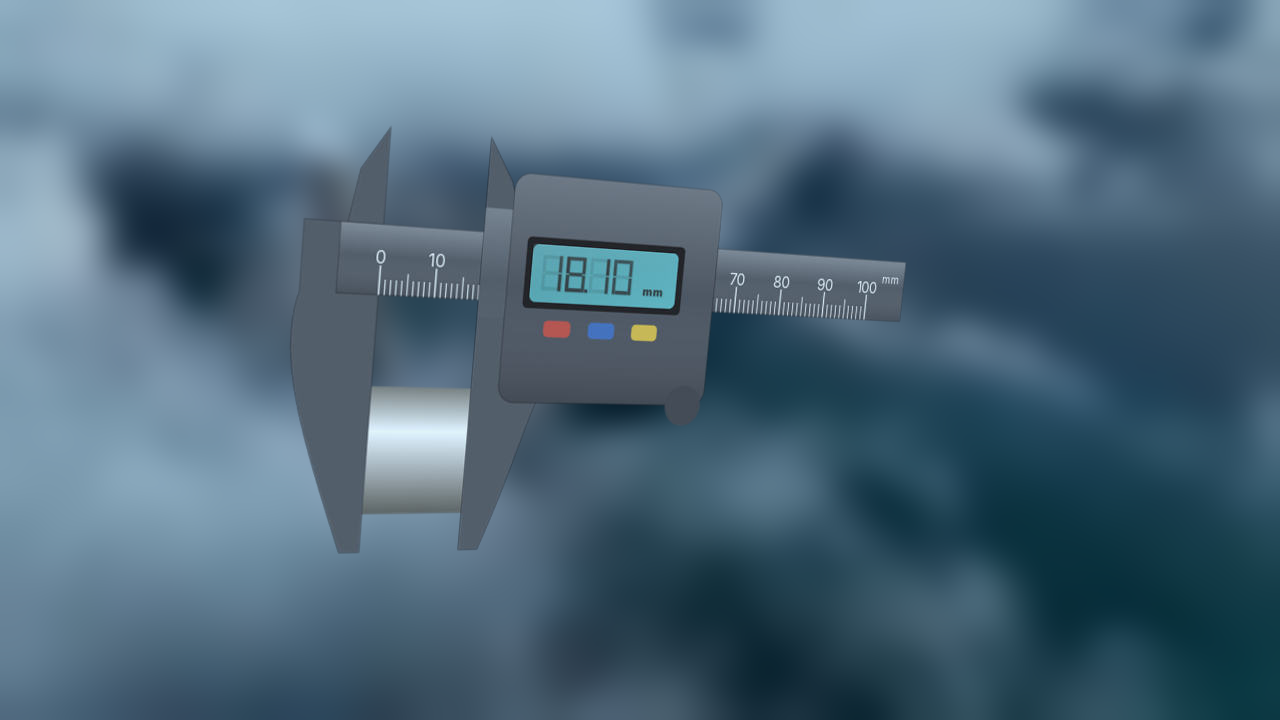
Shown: 18.10 mm
